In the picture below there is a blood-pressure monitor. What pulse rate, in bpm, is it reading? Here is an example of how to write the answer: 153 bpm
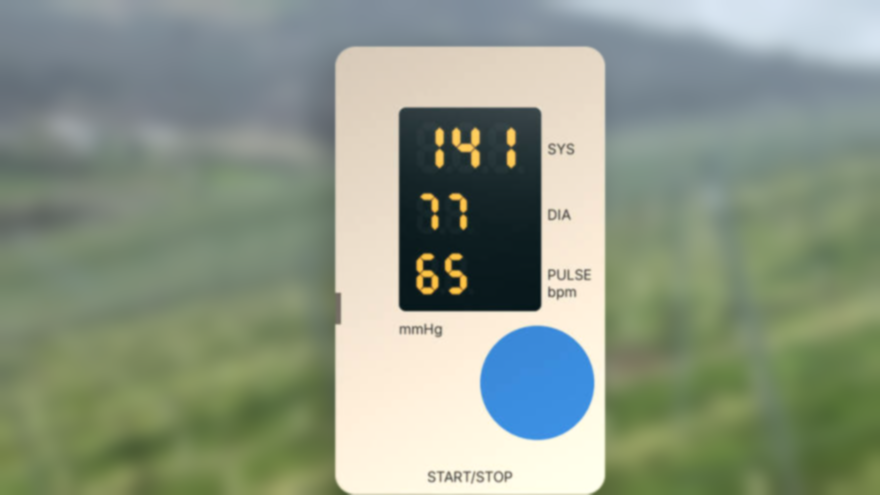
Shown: 65 bpm
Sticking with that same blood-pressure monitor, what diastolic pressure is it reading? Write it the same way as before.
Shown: 77 mmHg
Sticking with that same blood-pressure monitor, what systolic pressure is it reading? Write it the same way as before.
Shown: 141 mmHg
